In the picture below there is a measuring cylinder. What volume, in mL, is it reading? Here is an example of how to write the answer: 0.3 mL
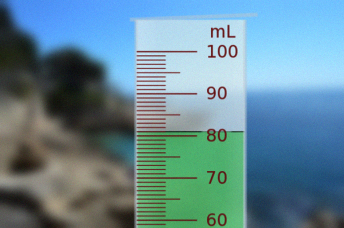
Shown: 81 mL
